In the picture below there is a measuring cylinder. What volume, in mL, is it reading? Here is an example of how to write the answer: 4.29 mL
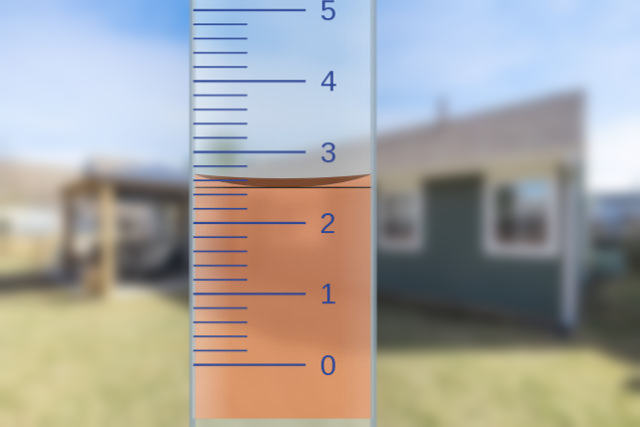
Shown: 2.5 mL
